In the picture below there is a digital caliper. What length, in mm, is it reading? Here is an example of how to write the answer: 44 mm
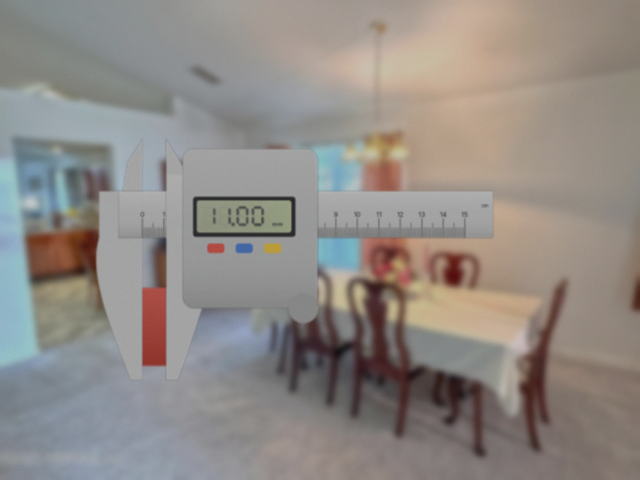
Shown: 11.00 mm
